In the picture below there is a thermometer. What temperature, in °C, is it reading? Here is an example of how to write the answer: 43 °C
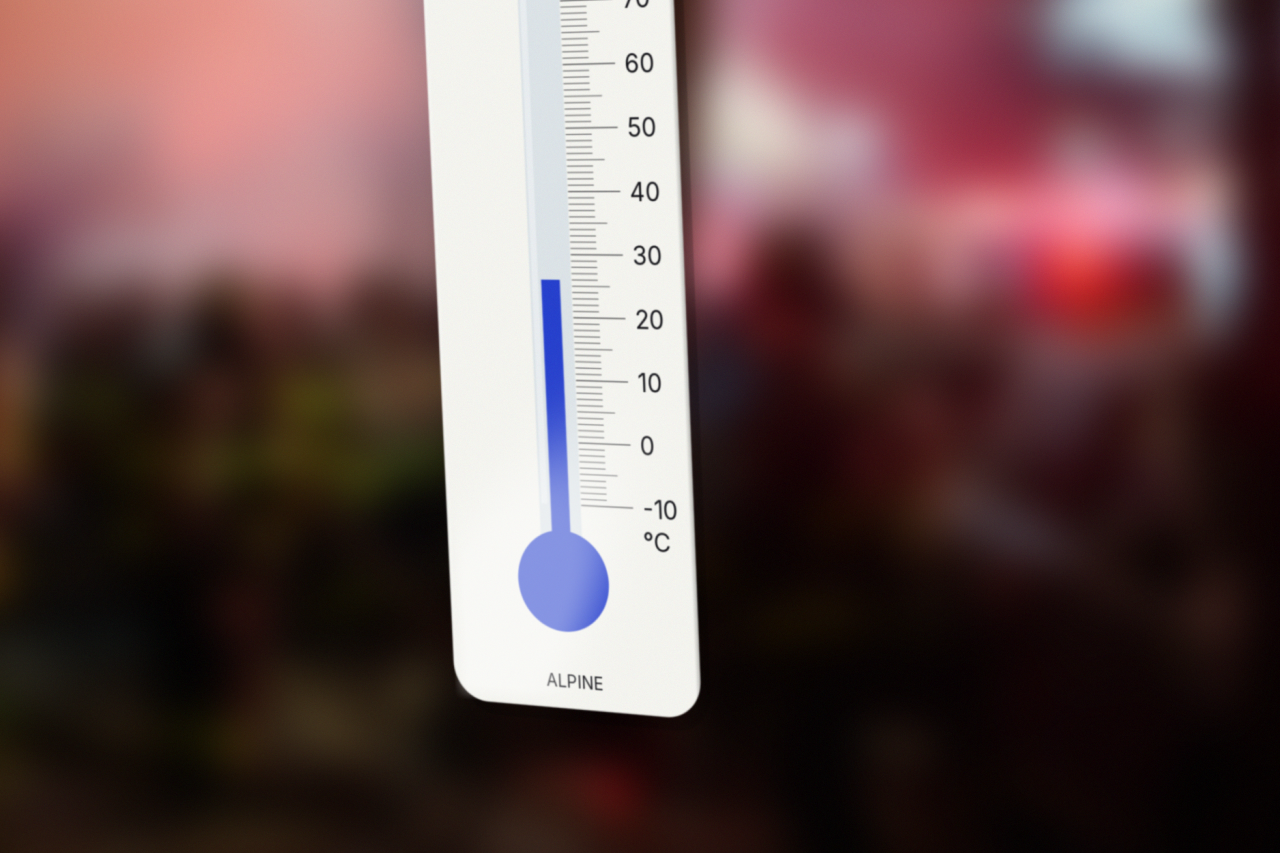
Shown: 26 °C
